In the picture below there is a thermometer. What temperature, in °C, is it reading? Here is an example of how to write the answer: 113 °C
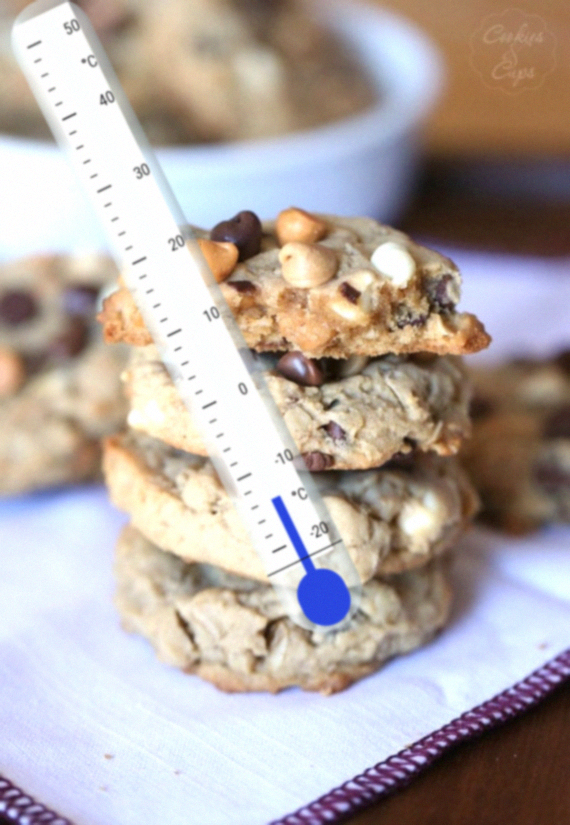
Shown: -14 °C
